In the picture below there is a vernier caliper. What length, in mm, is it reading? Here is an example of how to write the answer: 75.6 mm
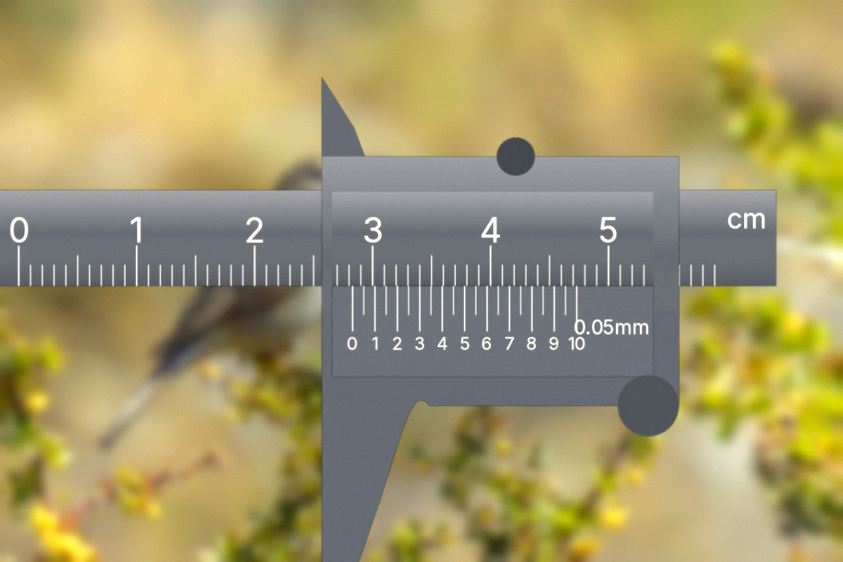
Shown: 28.3 mm
